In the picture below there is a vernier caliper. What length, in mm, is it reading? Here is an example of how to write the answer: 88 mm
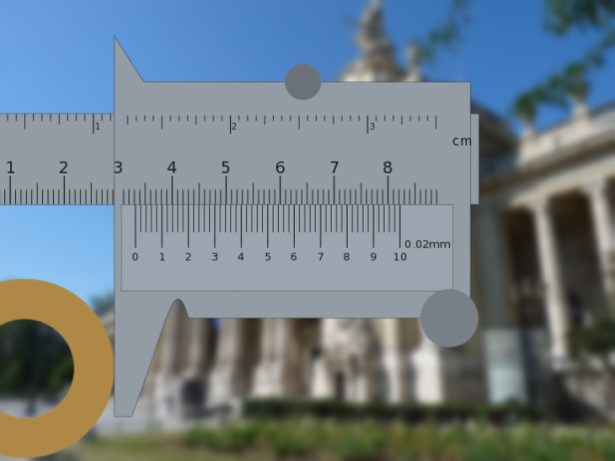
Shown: 33.2 mm
